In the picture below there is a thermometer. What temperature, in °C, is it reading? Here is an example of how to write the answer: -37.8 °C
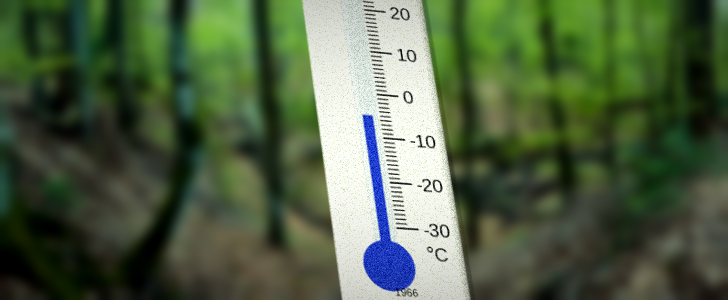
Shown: -5 °C
